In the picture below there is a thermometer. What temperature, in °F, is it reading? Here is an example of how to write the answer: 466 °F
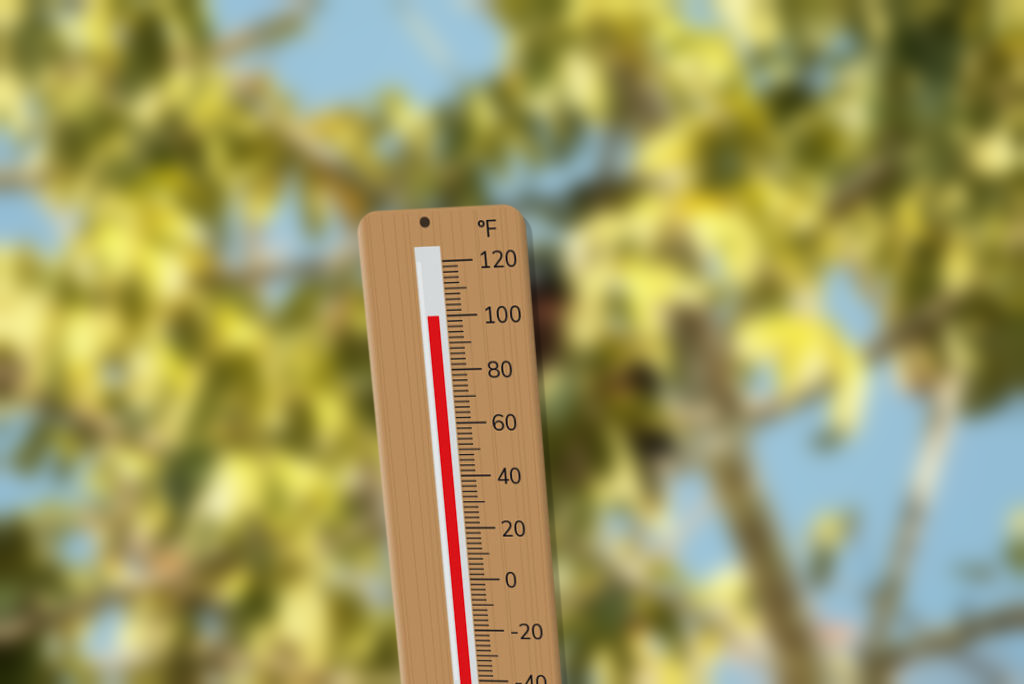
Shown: 100 °F
